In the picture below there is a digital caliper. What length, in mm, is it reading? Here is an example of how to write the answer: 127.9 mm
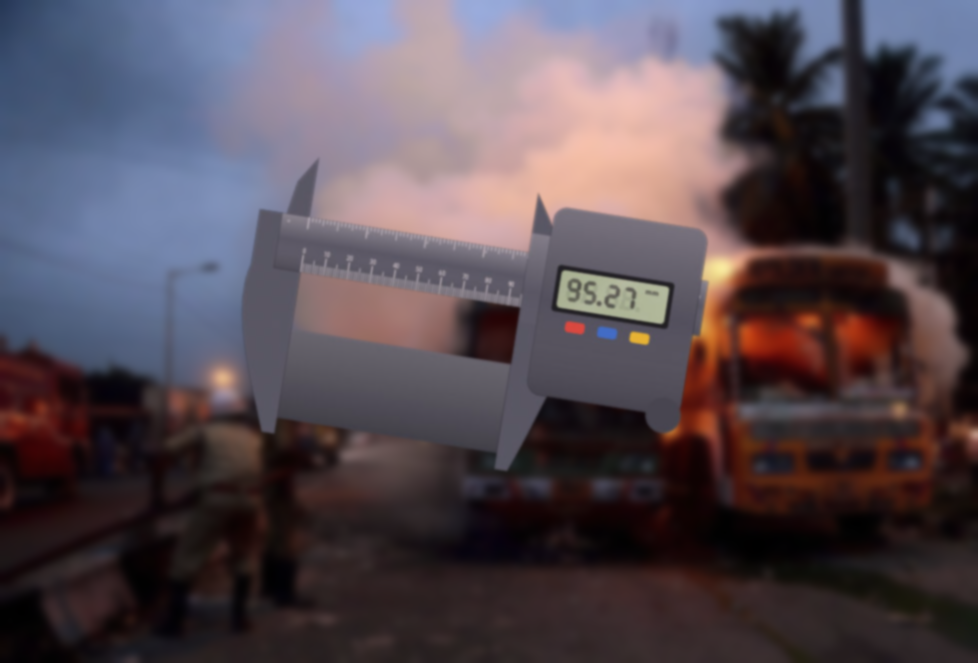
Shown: 95.27 mm
